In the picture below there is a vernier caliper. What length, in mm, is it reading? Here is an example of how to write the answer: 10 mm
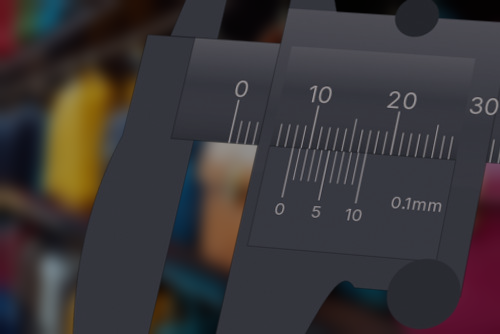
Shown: 8.0 mm
